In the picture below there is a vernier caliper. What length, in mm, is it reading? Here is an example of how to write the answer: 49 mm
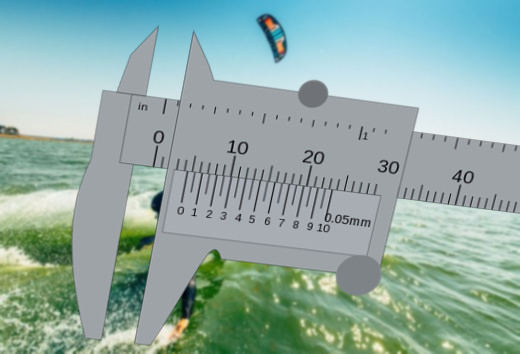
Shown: 4.4 mm
